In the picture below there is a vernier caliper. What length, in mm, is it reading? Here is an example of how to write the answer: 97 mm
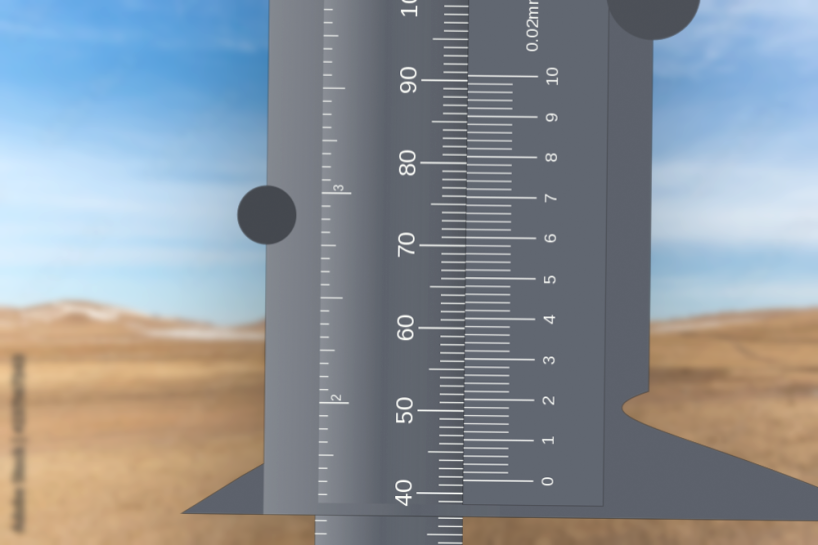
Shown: 41.6 mm
